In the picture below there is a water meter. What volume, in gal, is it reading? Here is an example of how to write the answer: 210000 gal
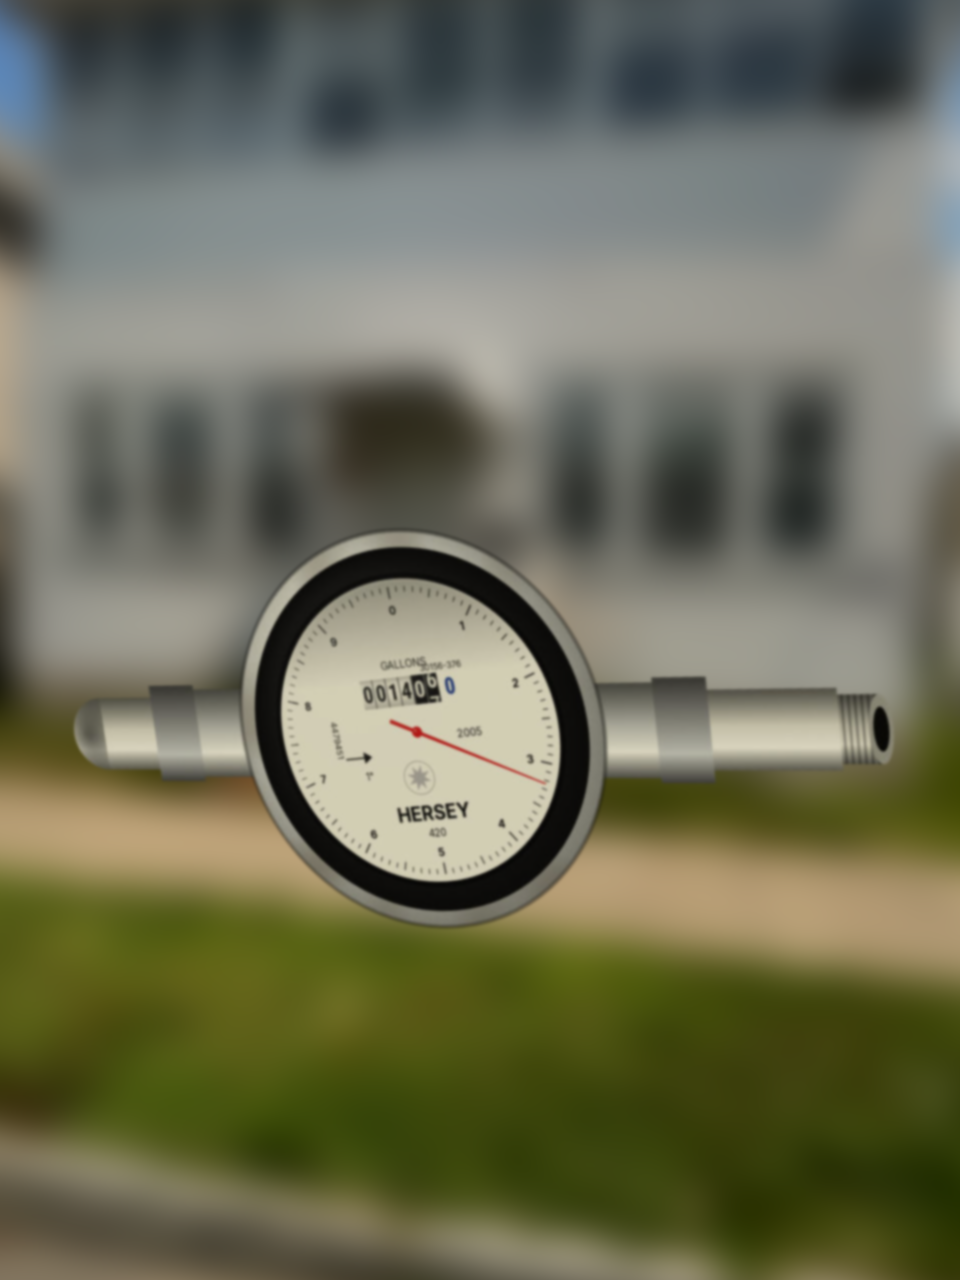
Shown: 14063.2 gal
